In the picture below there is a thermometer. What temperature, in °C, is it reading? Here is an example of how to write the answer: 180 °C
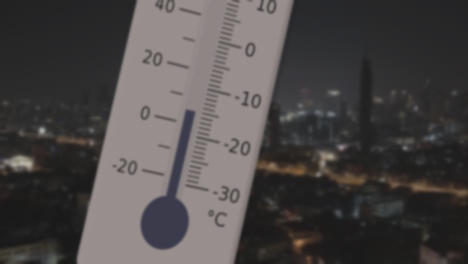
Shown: -15 °C
